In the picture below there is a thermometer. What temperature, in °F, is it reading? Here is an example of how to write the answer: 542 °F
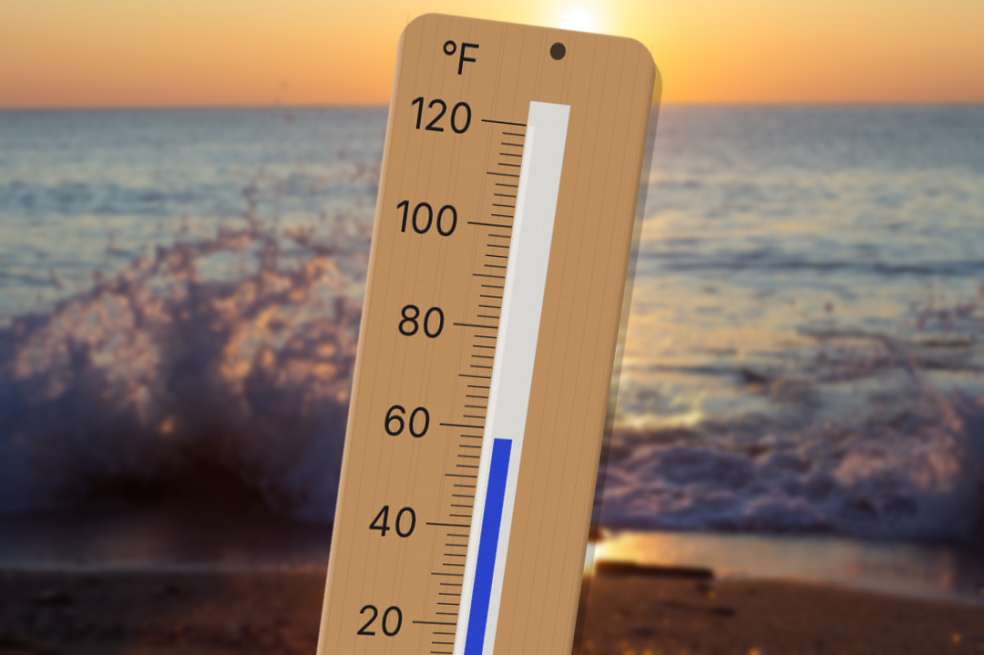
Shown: 58 °F
